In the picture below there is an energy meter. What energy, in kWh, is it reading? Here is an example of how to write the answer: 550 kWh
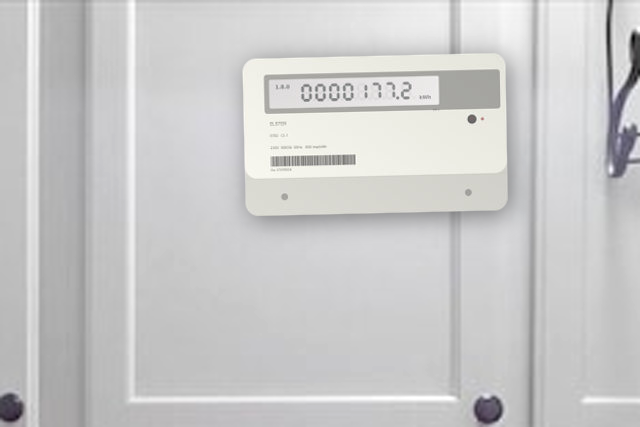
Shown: 177.2 kWh
